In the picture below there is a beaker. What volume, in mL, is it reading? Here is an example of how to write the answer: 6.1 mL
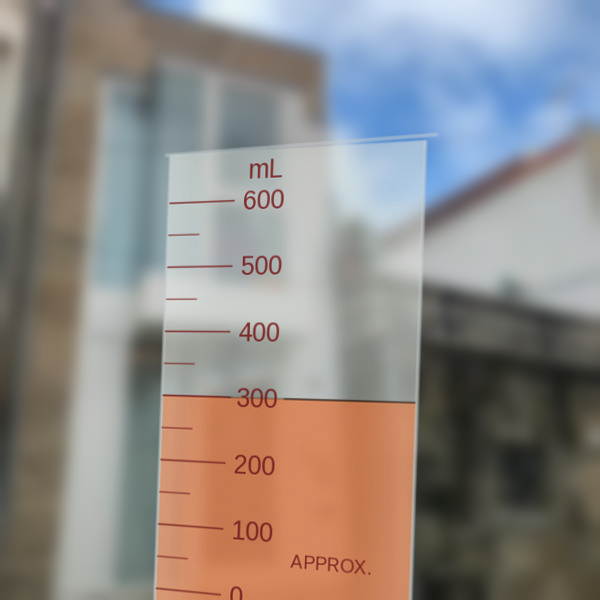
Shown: 300 mL
